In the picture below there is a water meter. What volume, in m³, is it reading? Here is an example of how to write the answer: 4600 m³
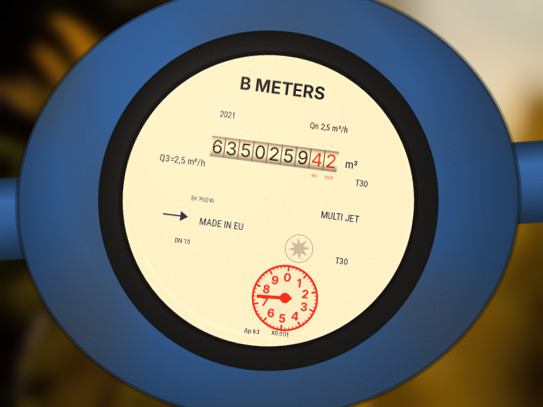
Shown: 6350259.427 m³
